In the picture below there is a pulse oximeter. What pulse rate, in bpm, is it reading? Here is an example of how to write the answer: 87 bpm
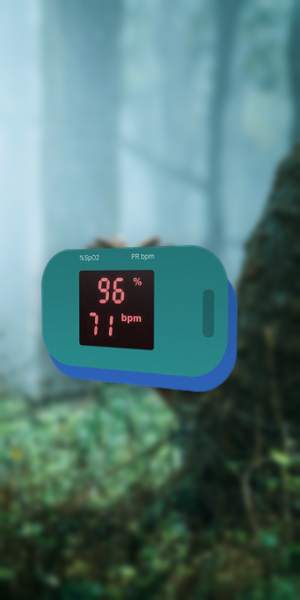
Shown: 71 bpm
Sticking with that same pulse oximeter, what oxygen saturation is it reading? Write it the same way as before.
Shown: 96 %
